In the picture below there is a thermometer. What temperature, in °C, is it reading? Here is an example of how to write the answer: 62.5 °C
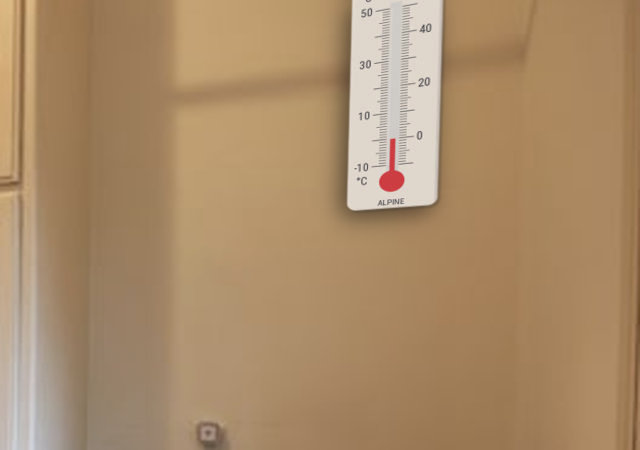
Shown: 0 °C
